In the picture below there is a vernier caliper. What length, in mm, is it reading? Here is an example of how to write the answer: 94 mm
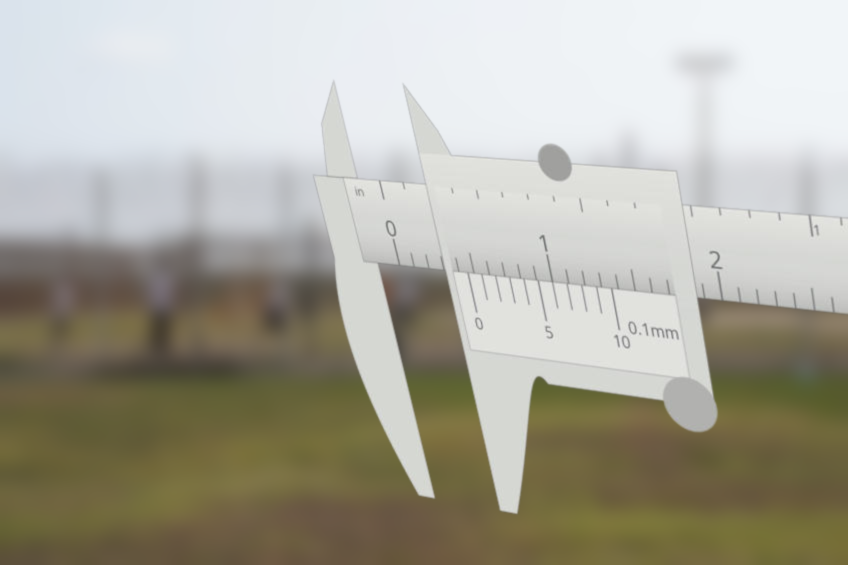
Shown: 4.6 mm
